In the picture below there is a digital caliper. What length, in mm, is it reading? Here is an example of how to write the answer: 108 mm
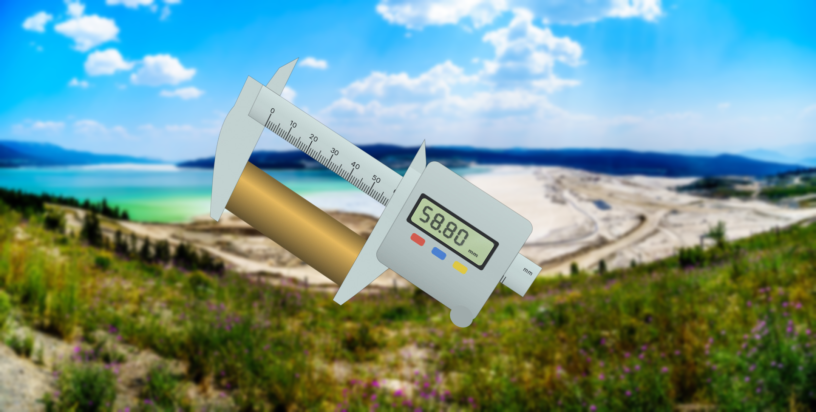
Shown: 58.80 mm
